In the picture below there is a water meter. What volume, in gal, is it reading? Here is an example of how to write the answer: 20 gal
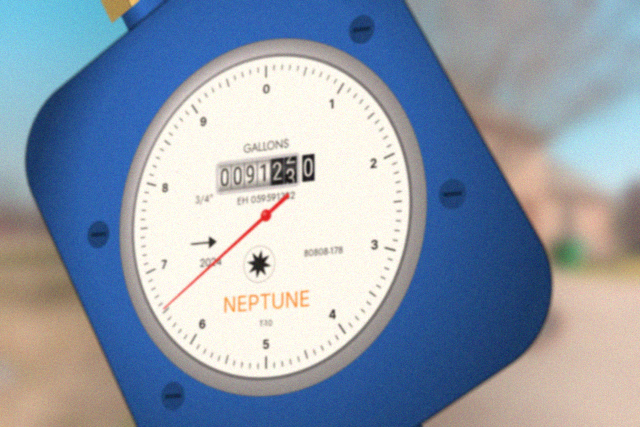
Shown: 91226.5 gal
